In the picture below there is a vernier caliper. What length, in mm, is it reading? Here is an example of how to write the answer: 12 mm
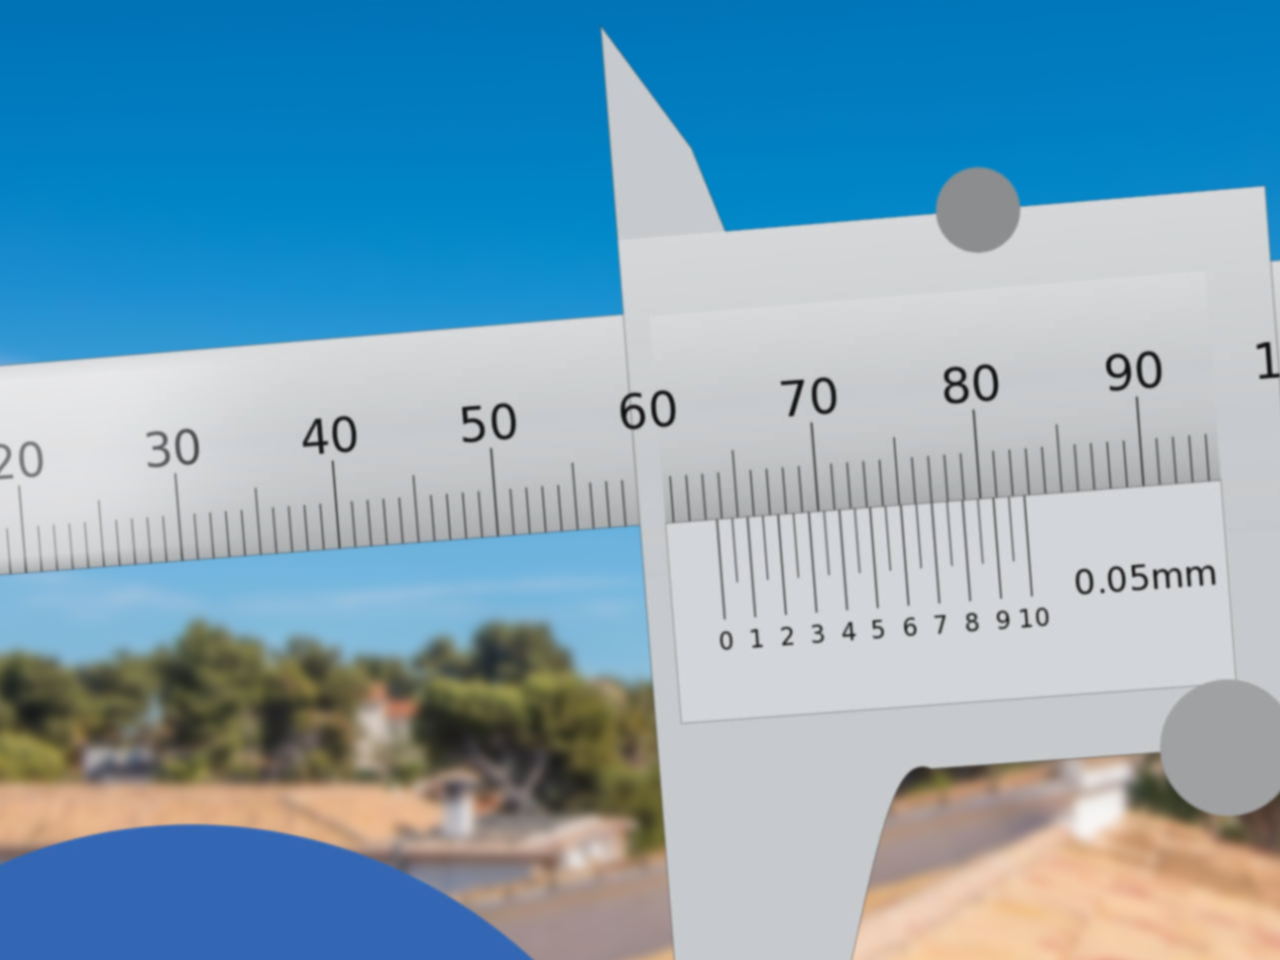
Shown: 63.7 mm
